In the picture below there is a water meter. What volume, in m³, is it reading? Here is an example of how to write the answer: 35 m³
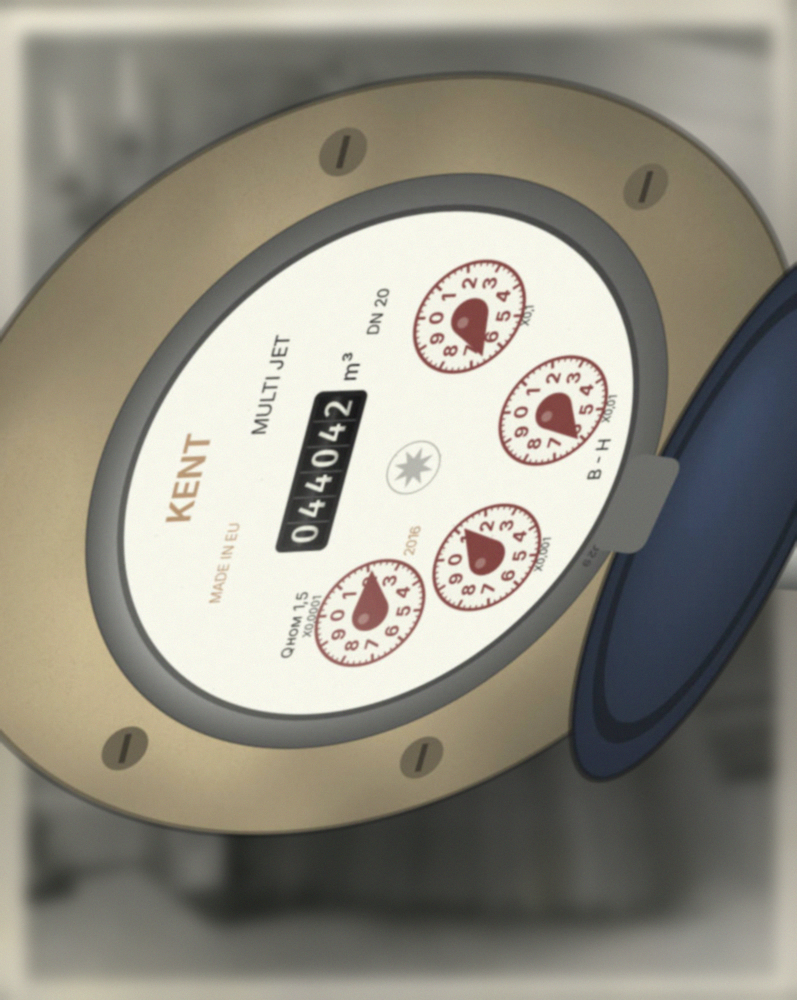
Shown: 44042.6612 m³
